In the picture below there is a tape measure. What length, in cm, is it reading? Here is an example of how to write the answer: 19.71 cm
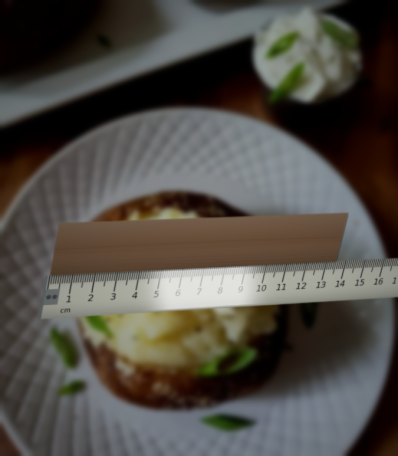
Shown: 13.5 cm
